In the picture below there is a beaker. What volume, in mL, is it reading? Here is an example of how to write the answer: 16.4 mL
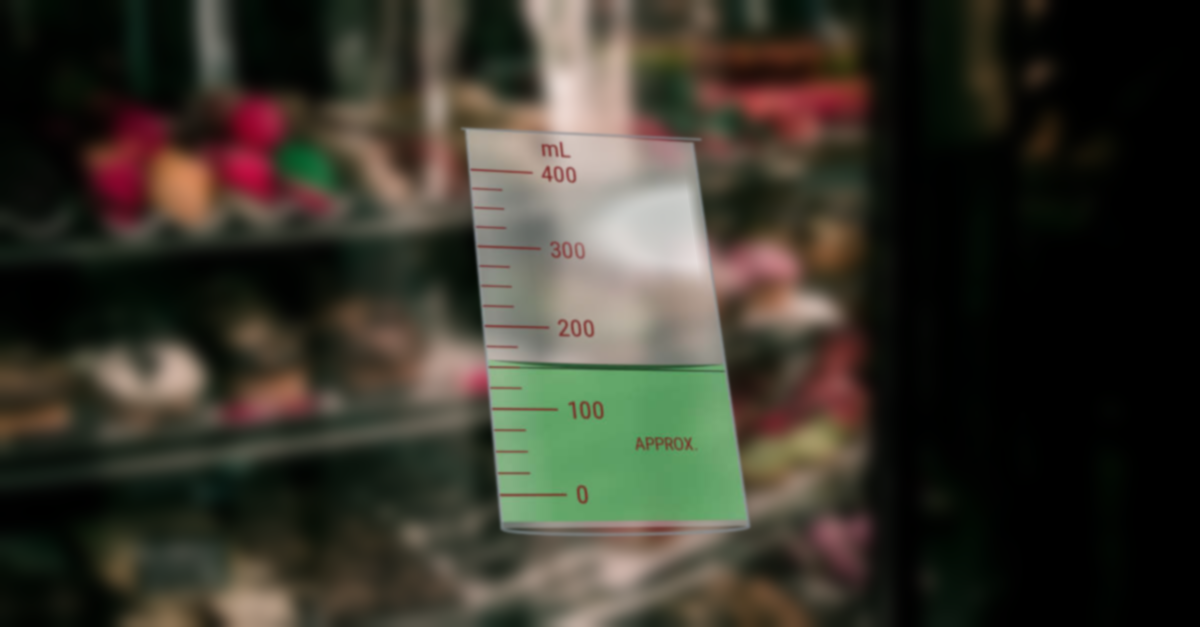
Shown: 150 mL
